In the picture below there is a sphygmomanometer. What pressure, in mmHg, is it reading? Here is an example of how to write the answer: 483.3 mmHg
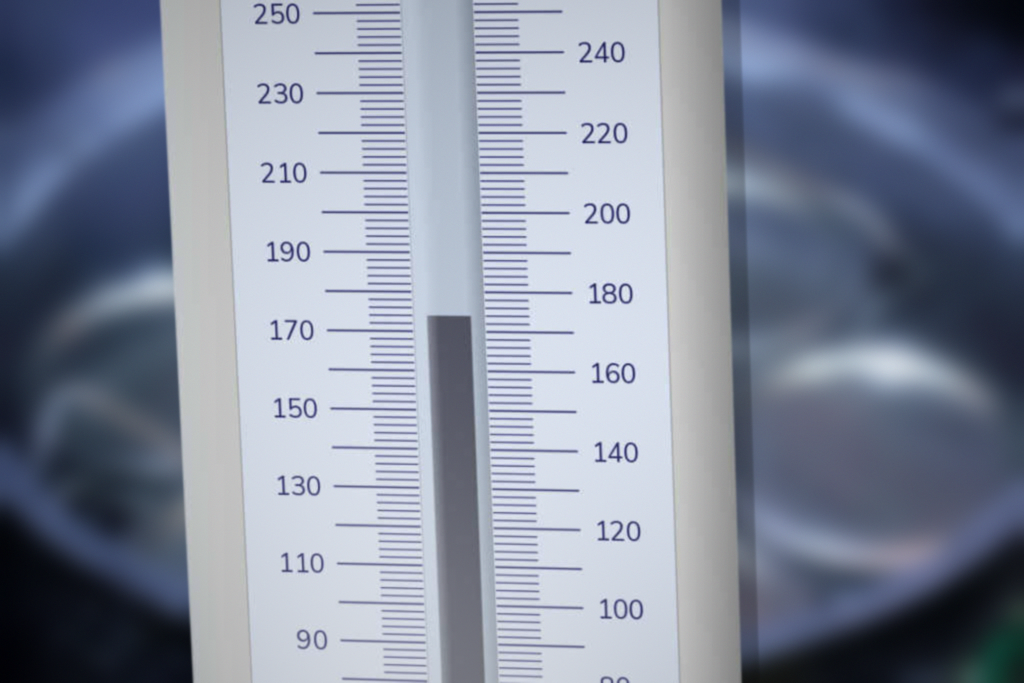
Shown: 174 mmHg
